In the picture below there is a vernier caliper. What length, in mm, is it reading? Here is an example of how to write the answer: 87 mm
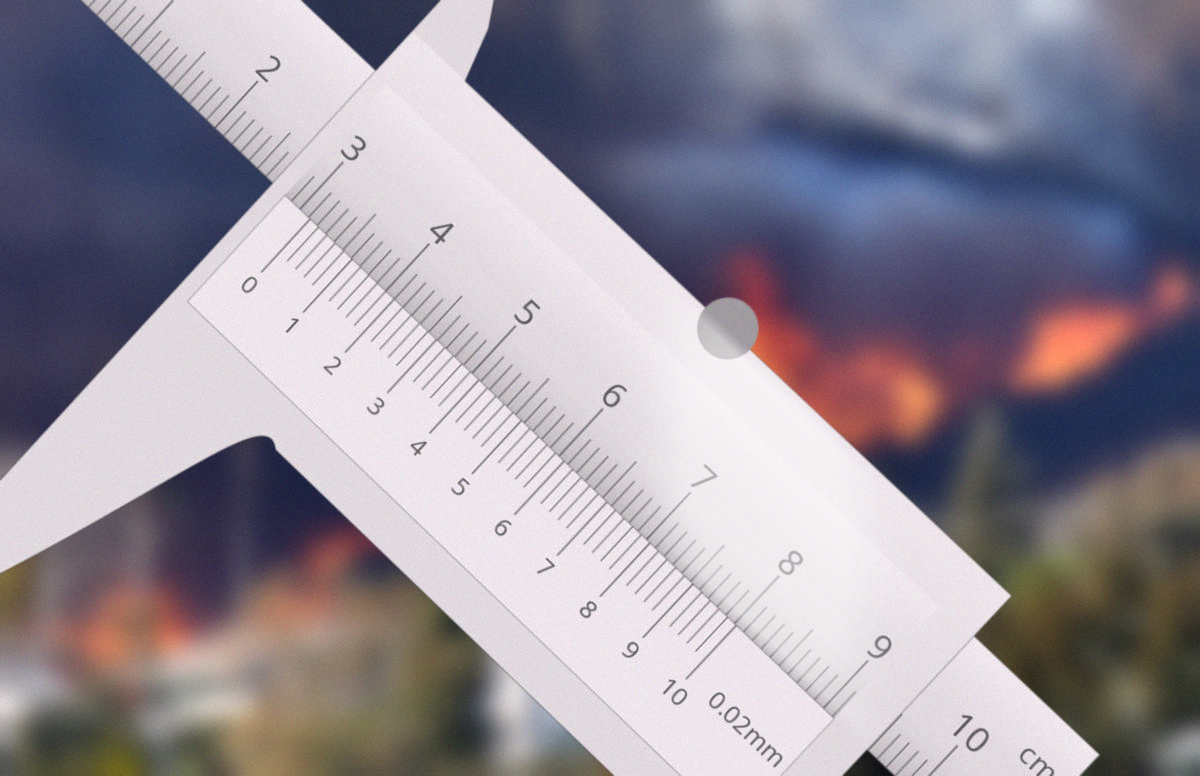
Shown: 31.2 mm
